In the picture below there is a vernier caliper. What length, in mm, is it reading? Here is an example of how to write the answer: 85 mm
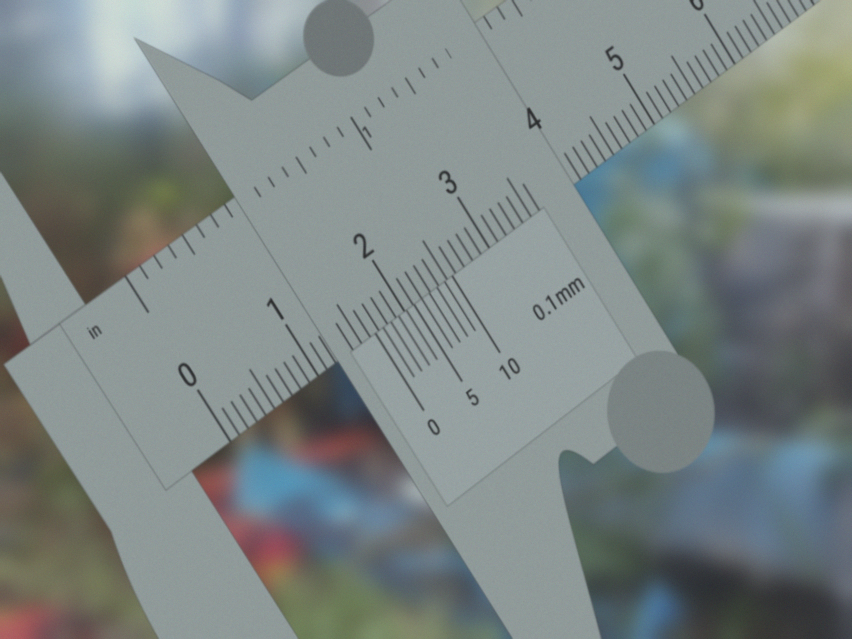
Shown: 16.6 mm
